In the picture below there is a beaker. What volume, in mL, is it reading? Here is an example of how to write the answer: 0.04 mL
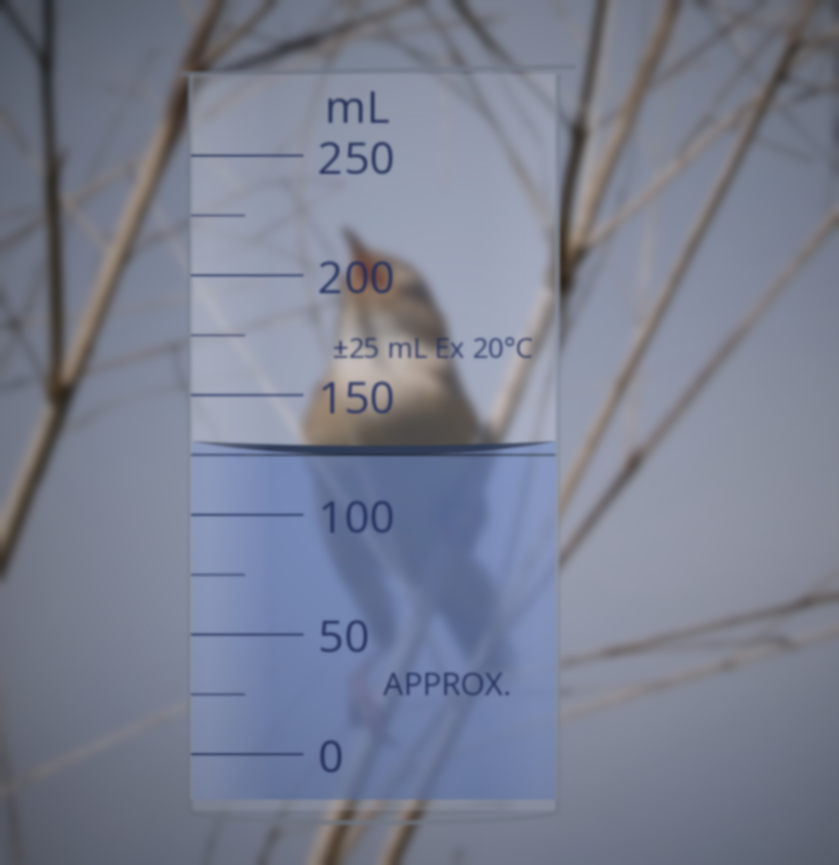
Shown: 125 mL
